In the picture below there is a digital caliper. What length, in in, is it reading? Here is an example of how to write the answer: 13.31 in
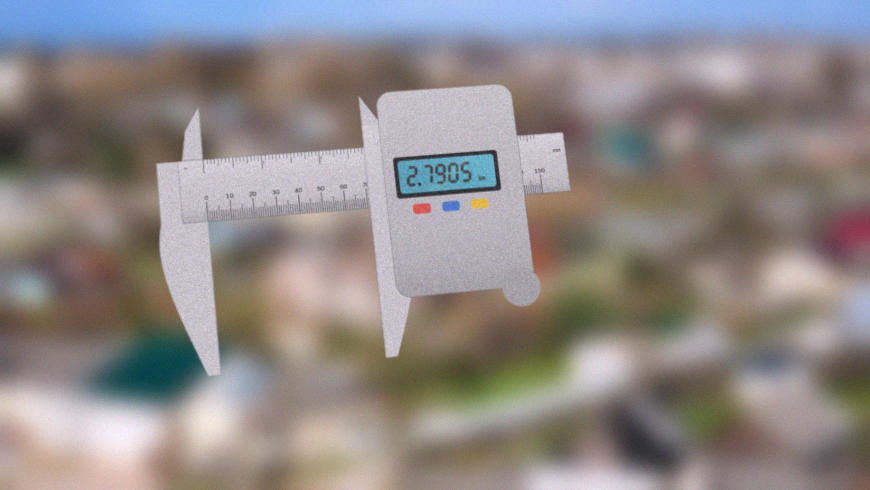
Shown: 2.7905 in
